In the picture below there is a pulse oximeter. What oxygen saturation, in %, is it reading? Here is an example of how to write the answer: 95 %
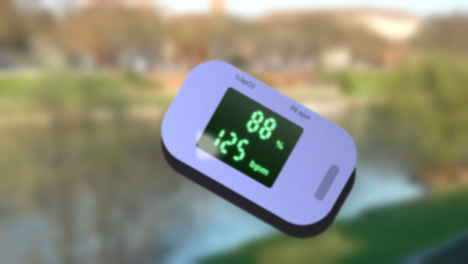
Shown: 88 %
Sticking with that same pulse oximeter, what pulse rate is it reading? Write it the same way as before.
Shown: 125 bpm
